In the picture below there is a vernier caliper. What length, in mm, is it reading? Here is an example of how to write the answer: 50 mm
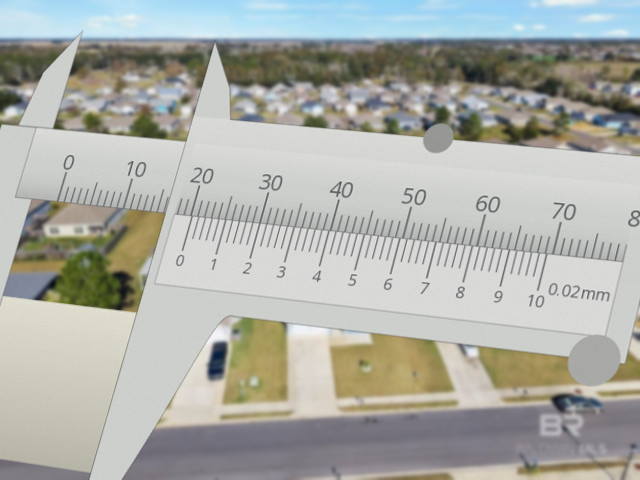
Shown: 20.2 mm
